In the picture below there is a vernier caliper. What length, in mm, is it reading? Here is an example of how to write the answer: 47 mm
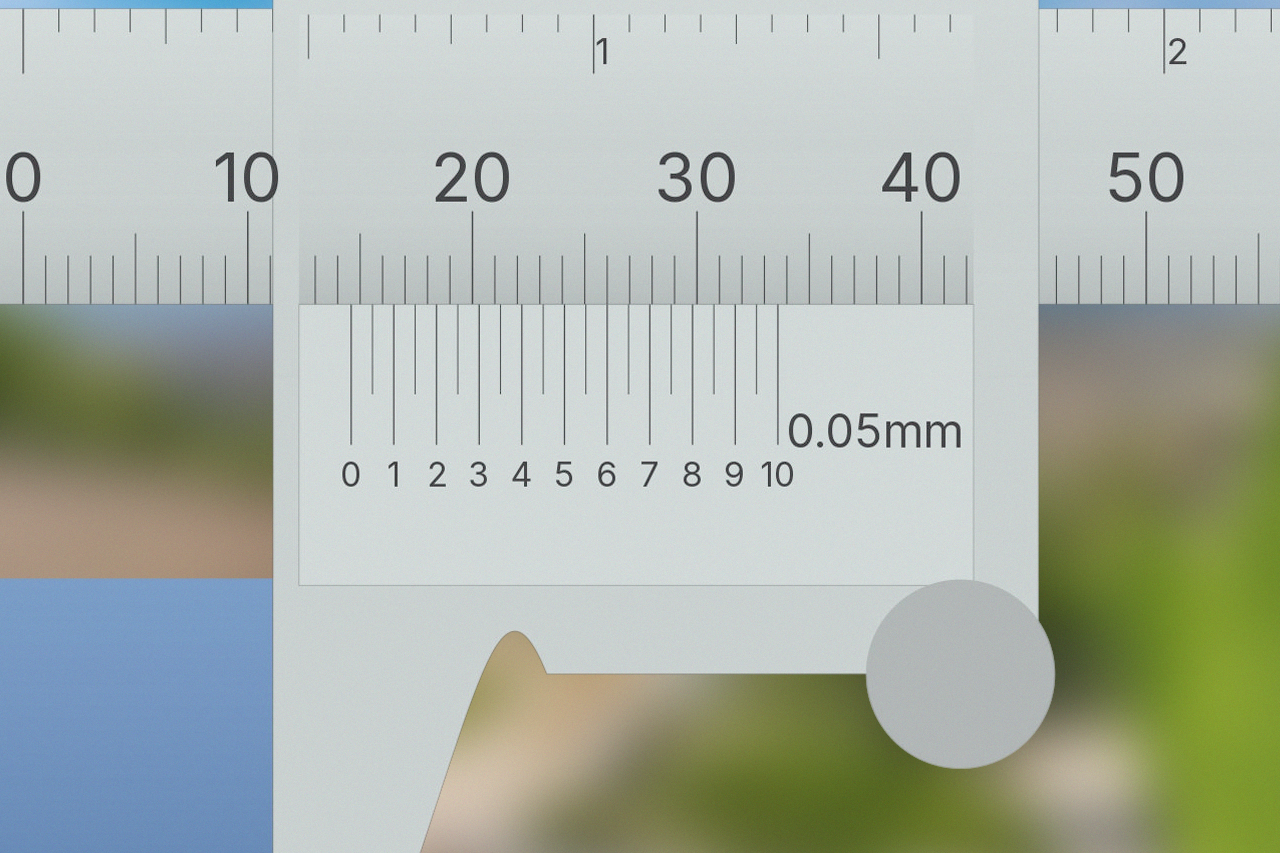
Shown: 14.6 mm
